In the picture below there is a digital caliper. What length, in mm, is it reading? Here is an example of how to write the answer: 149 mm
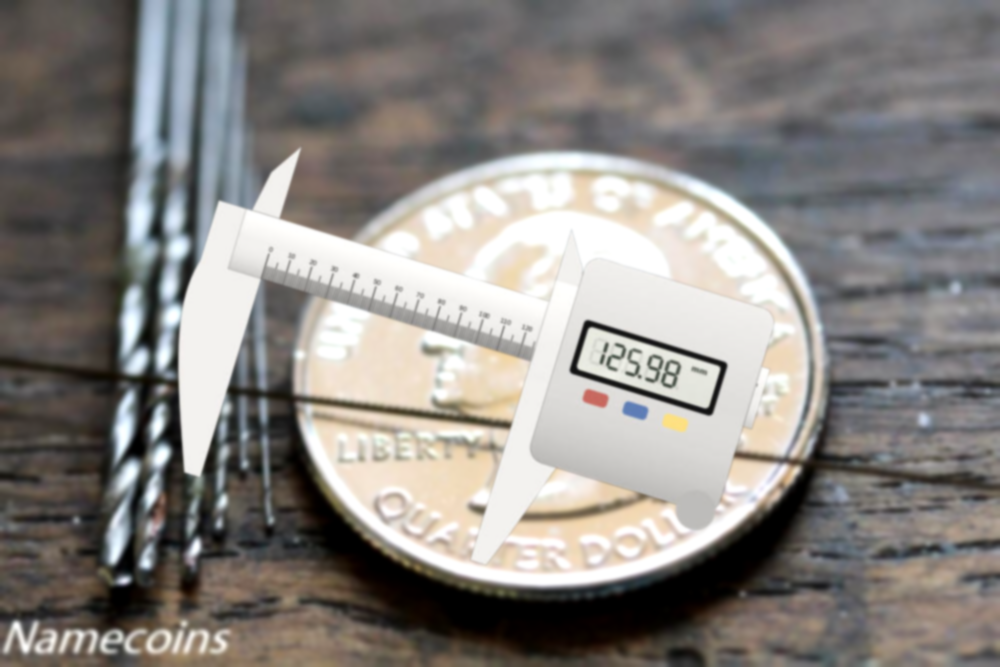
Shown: 125.98 mm
